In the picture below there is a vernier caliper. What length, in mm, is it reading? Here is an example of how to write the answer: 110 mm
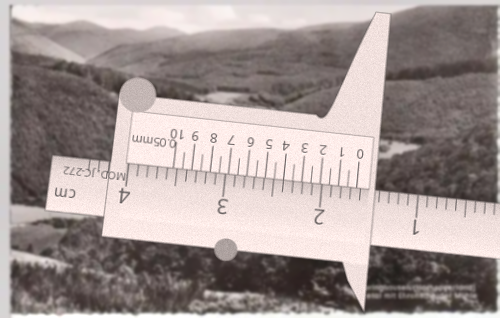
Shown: 16.4 mm
